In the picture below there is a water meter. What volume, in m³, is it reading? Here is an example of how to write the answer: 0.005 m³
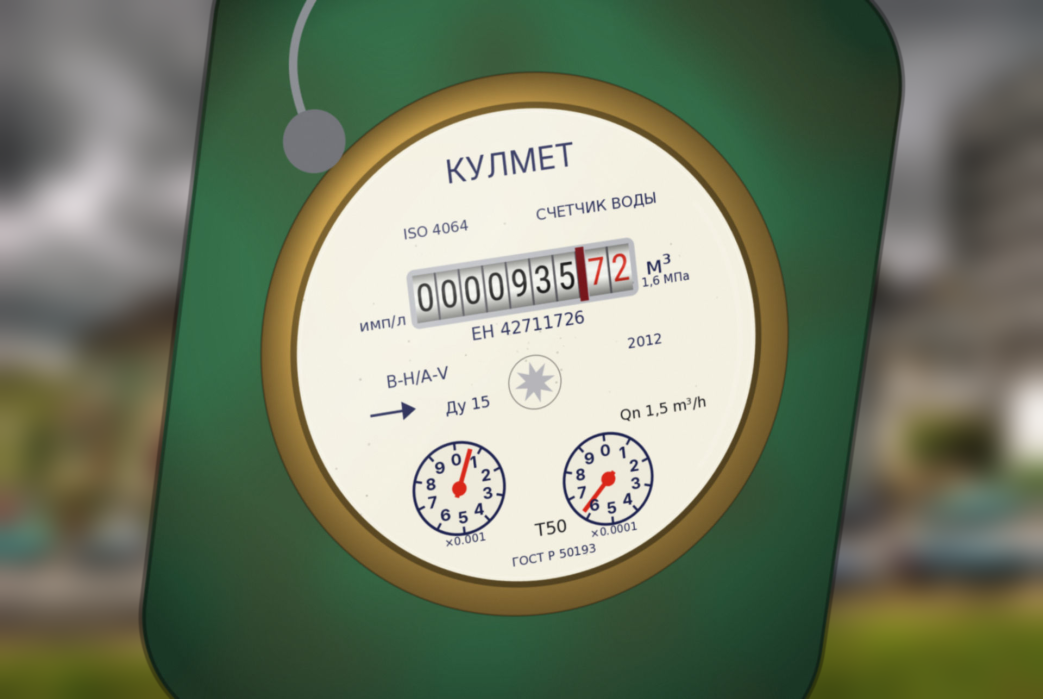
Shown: 935.7206 m³
